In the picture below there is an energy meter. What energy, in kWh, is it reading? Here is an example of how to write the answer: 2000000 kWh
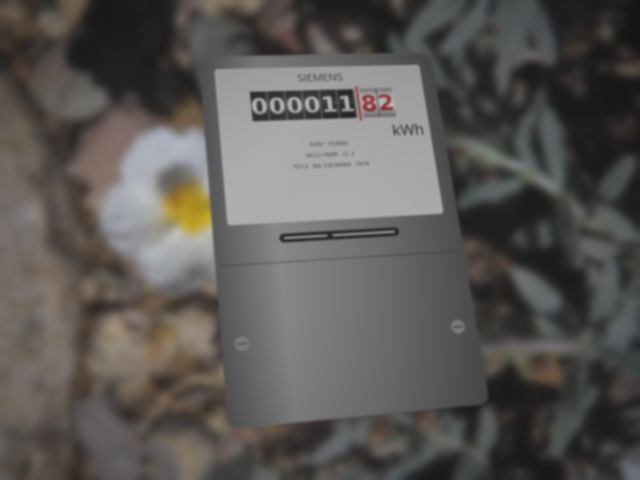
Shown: 11.82 kWh
